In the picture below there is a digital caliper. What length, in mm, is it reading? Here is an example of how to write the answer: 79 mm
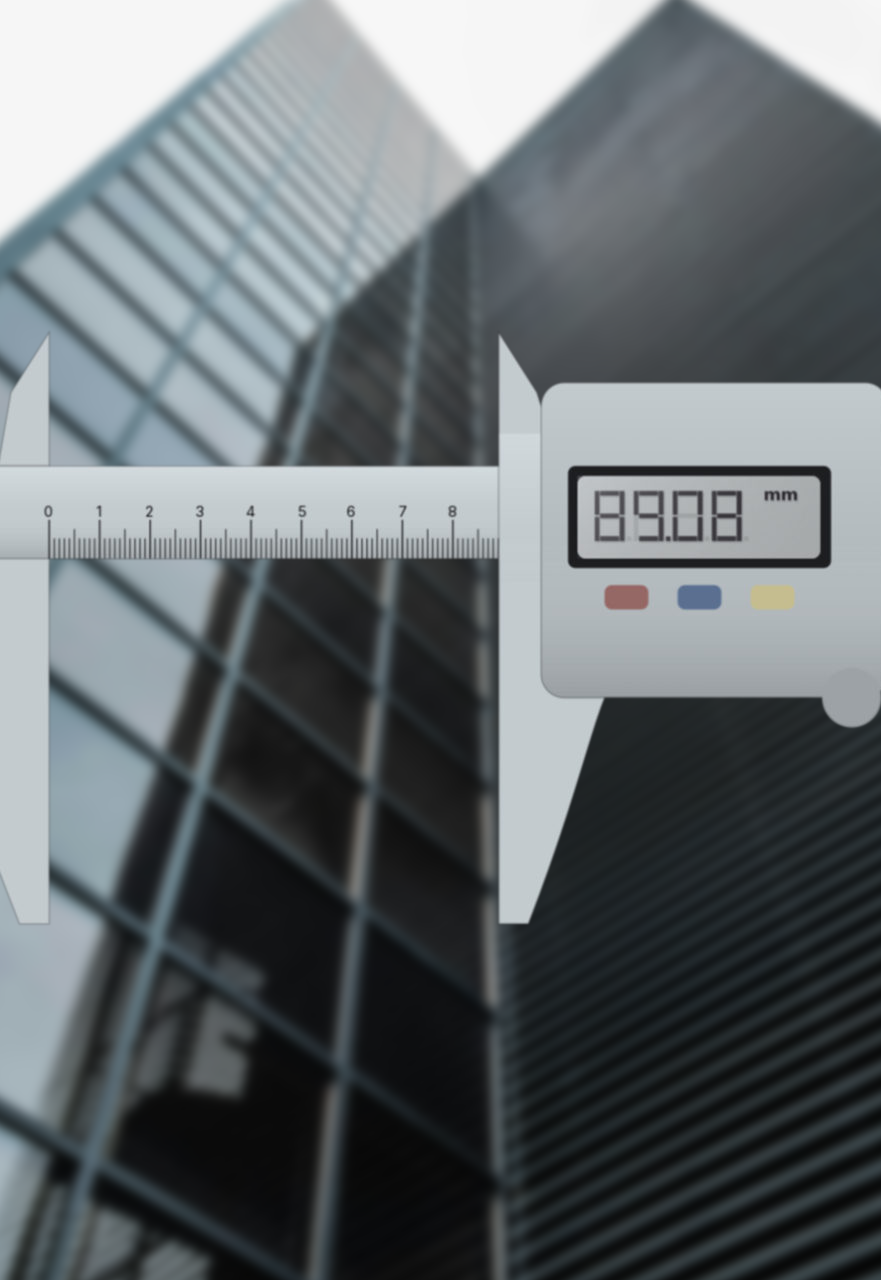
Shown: 89.08 mm
